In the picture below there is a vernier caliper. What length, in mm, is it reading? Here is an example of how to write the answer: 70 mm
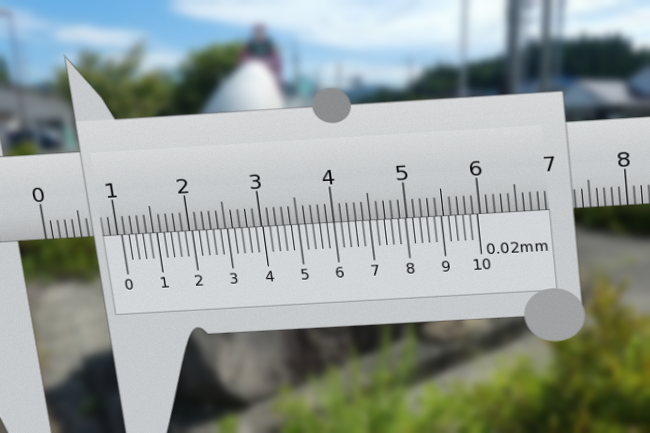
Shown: 10.6 mm
